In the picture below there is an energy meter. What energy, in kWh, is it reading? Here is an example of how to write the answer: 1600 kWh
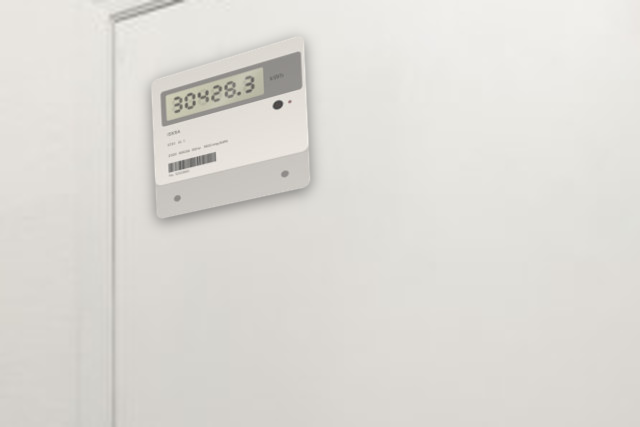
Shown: 30428.3 kWh
